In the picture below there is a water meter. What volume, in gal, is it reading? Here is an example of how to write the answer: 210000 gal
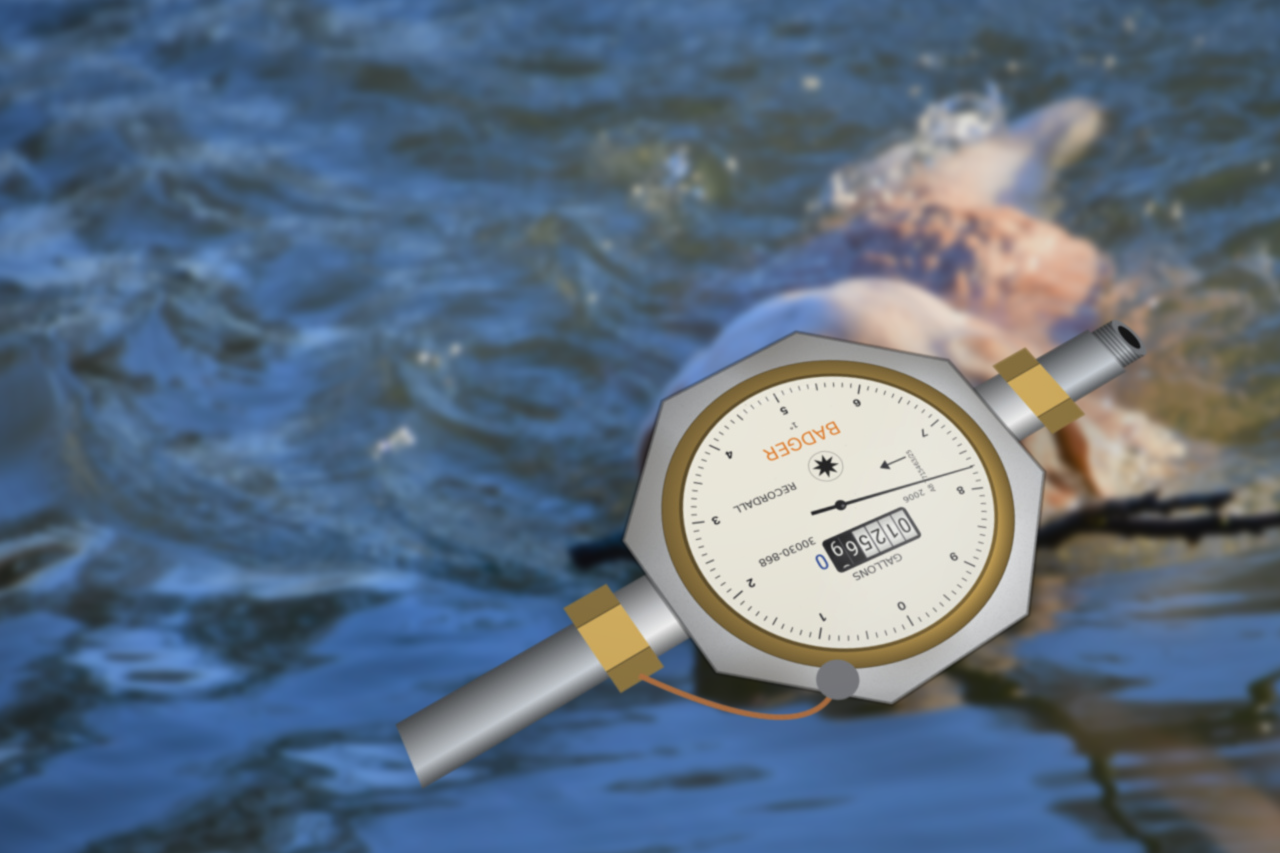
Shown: 125687.7 gal
